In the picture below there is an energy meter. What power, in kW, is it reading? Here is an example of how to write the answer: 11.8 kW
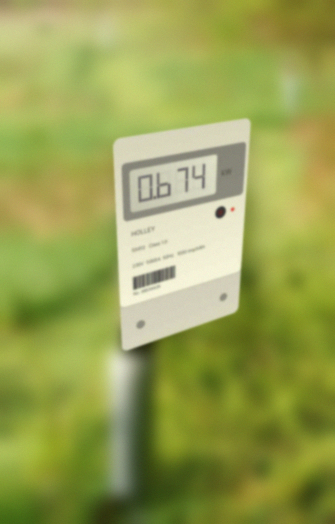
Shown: 0.674 kW
